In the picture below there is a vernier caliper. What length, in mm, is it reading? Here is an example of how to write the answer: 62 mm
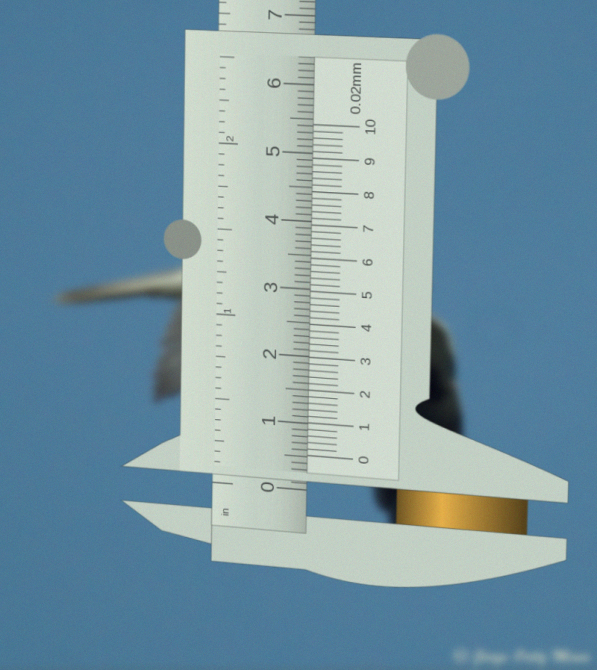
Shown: 5.2 mm
